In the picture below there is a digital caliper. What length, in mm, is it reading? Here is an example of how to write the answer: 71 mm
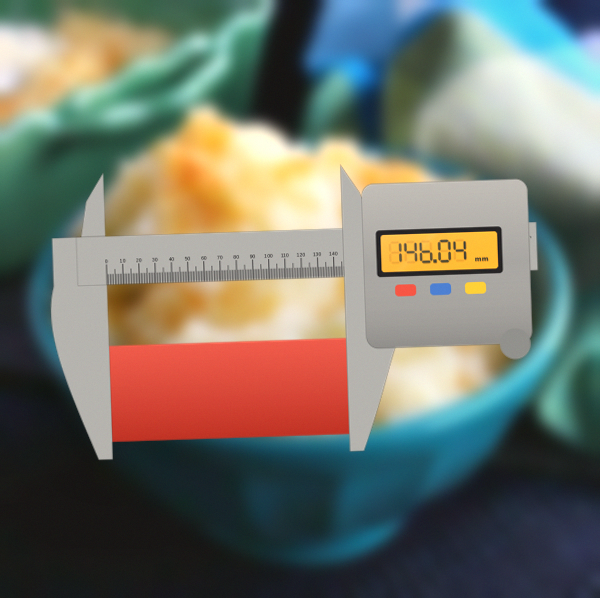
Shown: 146.04 mm
